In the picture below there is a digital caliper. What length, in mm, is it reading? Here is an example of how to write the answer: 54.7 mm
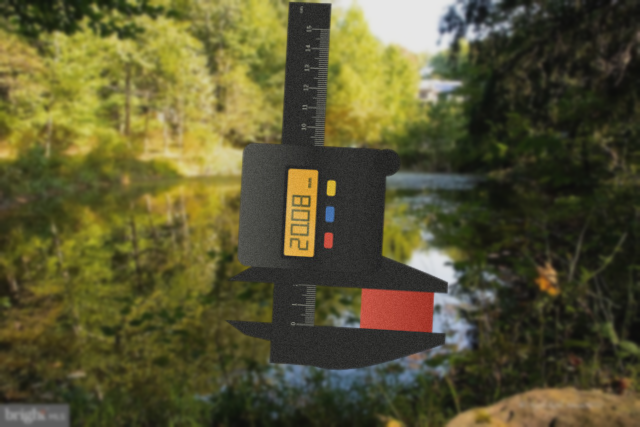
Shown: 20.08 mm
